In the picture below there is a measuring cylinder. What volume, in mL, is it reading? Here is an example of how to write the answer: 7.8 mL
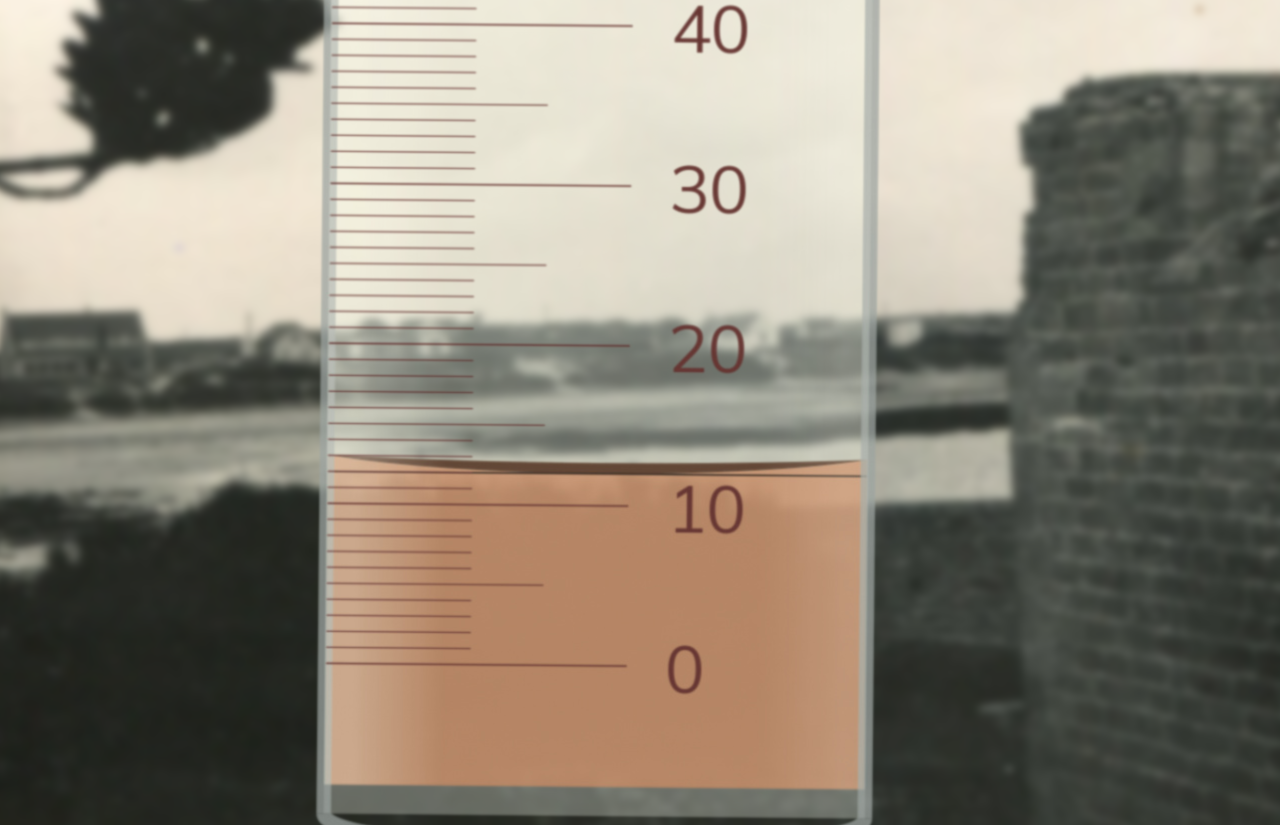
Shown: 12 mL
